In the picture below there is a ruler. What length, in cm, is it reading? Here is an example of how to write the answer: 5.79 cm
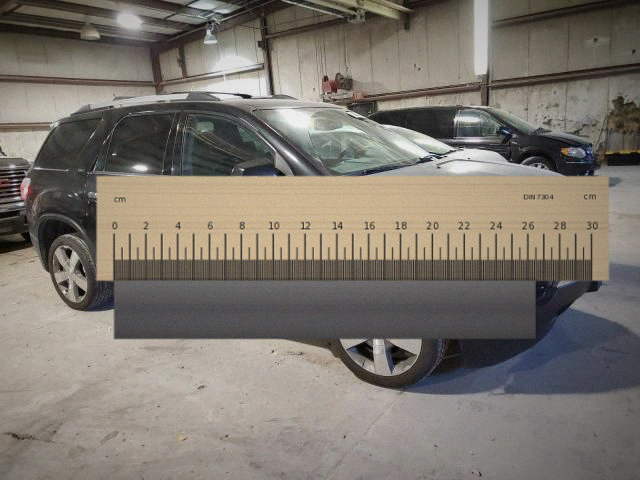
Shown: 26.5 cm
